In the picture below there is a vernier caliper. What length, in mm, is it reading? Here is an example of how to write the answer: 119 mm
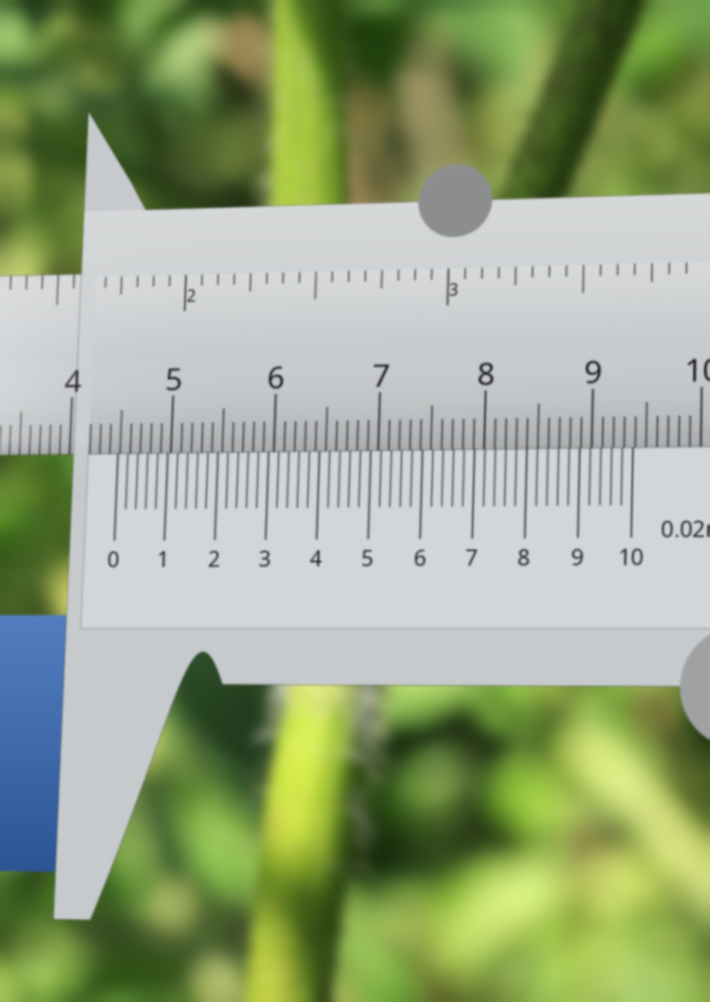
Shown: 44.8 mm
